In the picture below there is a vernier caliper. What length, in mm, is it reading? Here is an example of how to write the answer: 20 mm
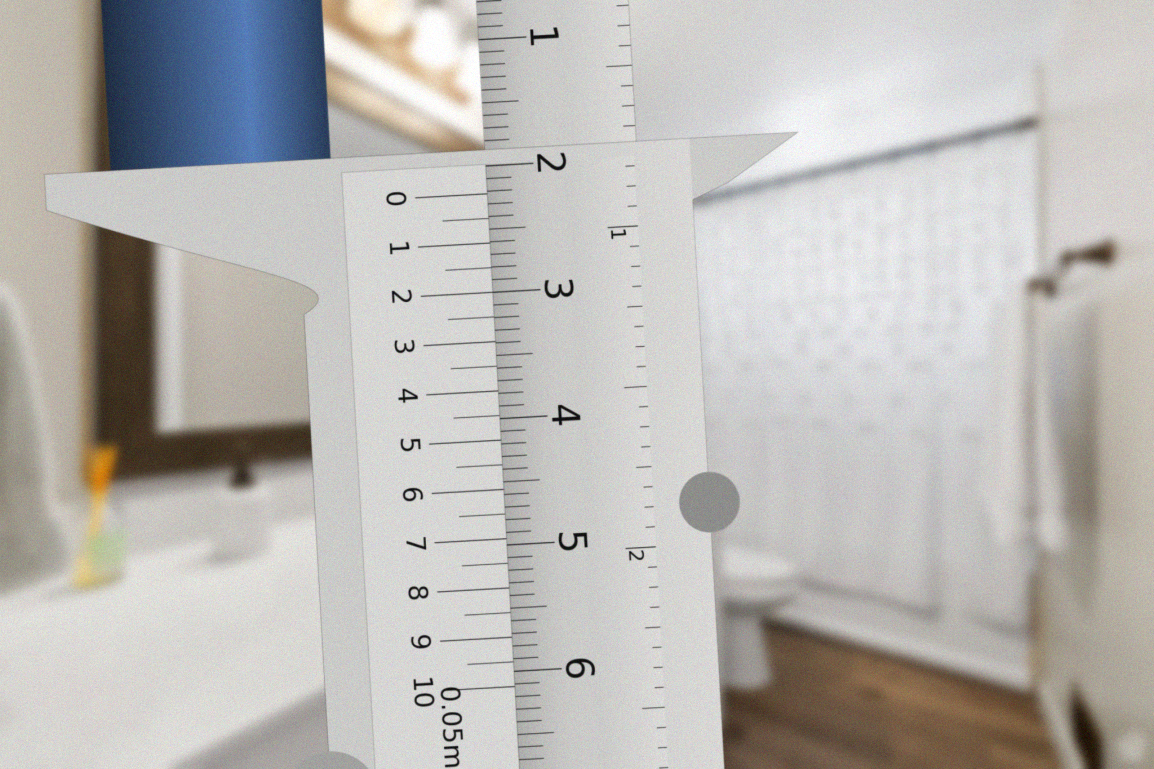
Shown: 22.2 mm
